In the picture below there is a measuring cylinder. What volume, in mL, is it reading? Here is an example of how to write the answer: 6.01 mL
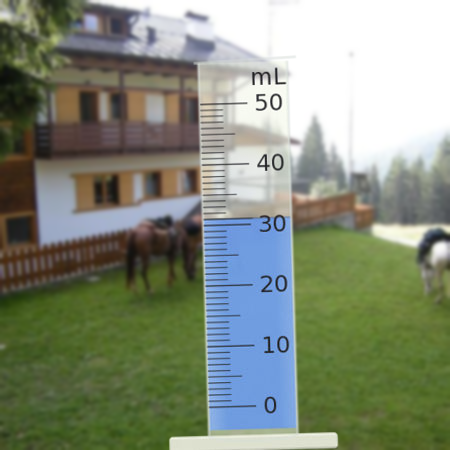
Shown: 31 mL
